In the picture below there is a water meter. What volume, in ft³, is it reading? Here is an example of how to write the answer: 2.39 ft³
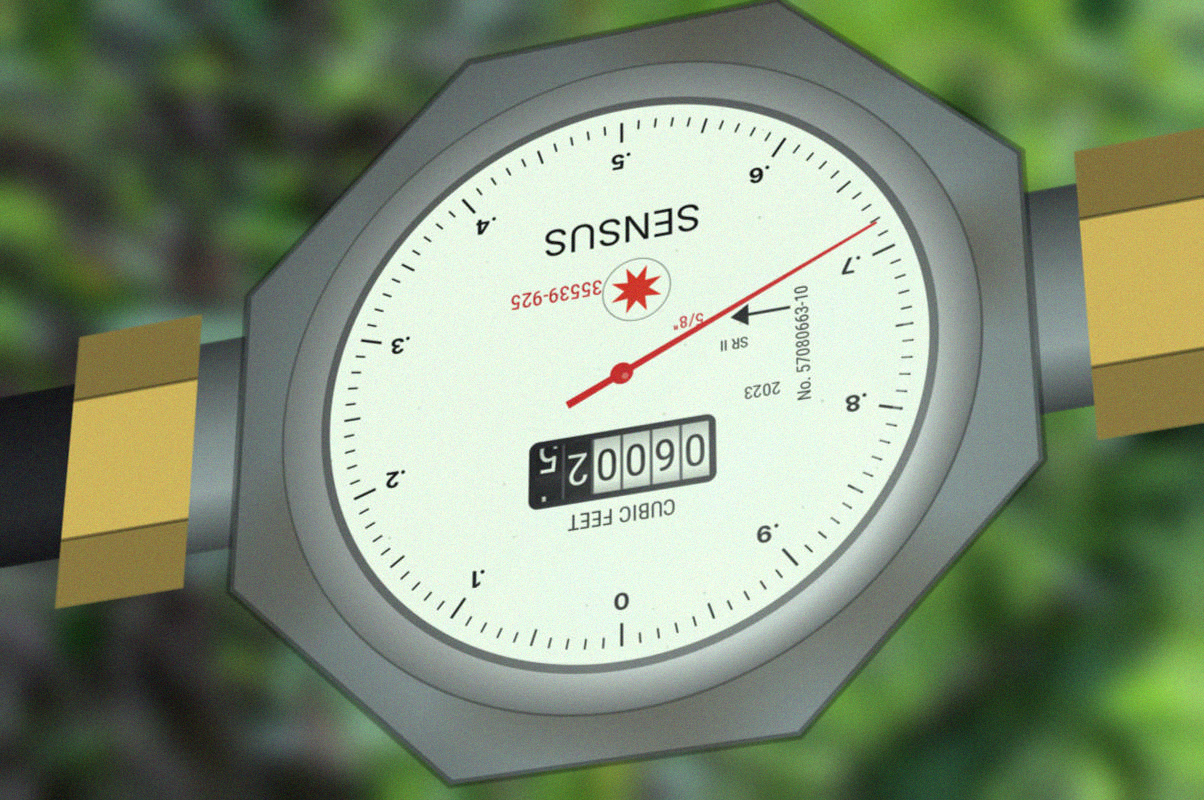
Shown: 60024.68 ft³
